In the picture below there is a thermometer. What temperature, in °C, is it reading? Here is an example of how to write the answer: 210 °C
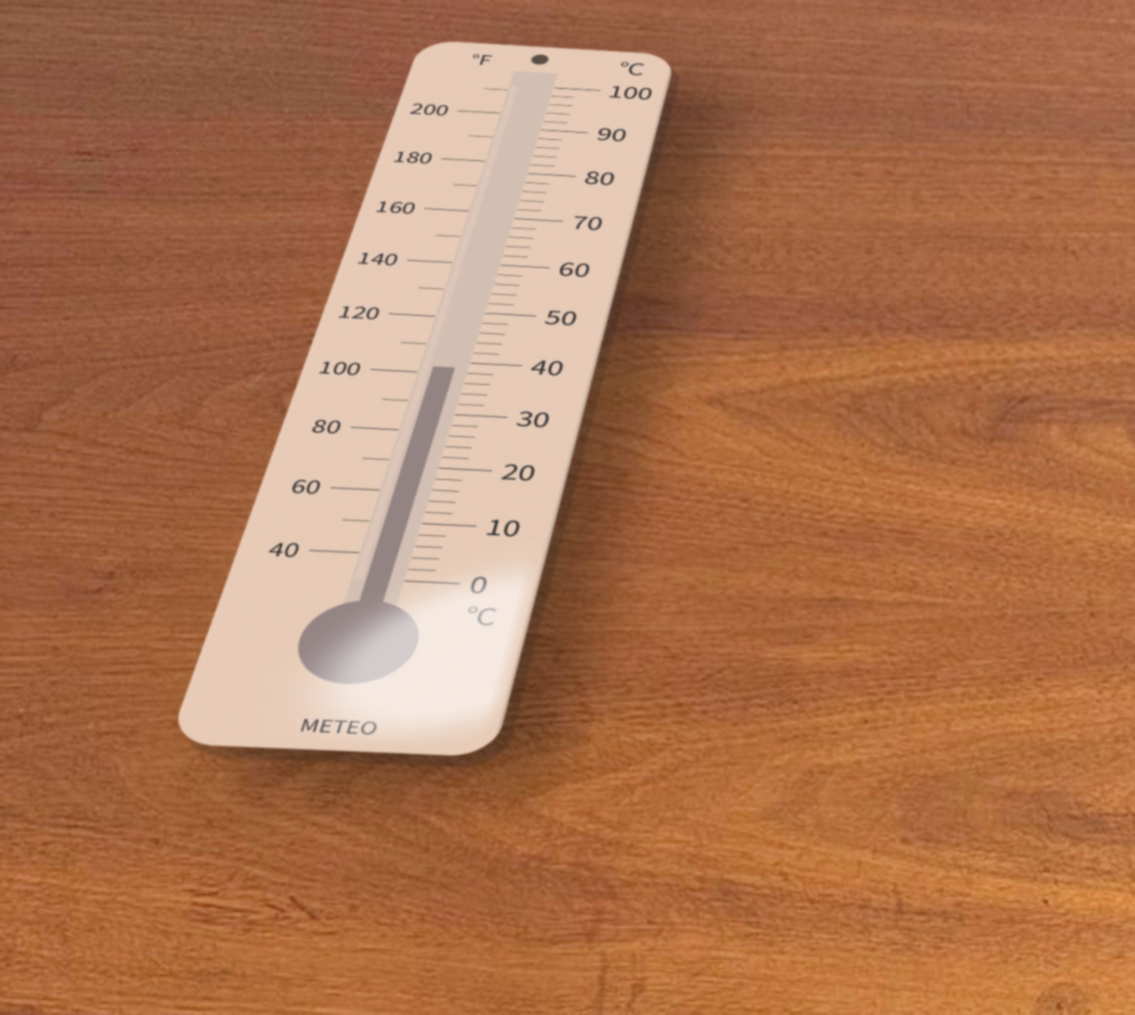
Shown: 39 °C
